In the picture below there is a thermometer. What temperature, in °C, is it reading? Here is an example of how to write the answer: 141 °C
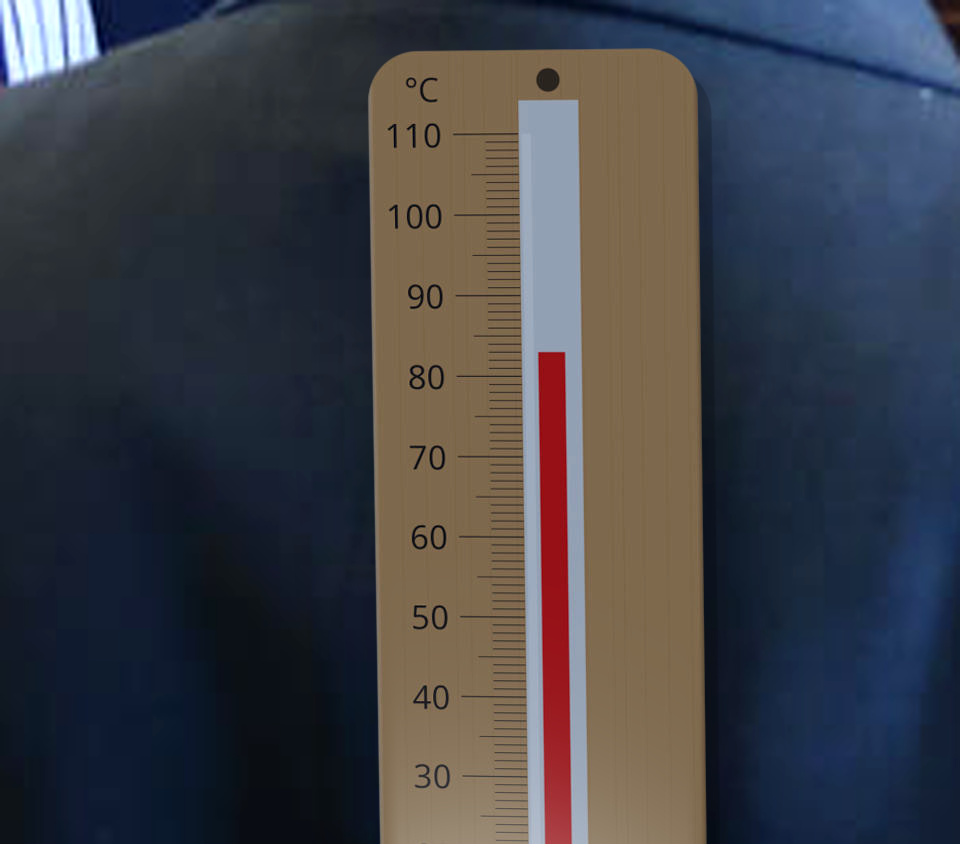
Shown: 83 °C
